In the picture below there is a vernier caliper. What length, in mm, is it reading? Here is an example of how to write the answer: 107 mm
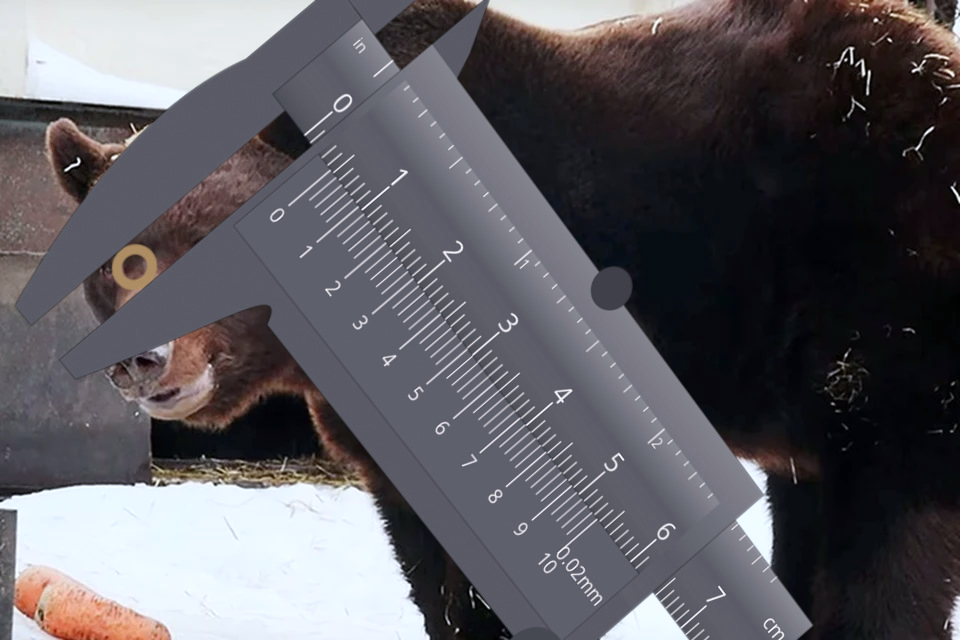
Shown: 4.6 mm
